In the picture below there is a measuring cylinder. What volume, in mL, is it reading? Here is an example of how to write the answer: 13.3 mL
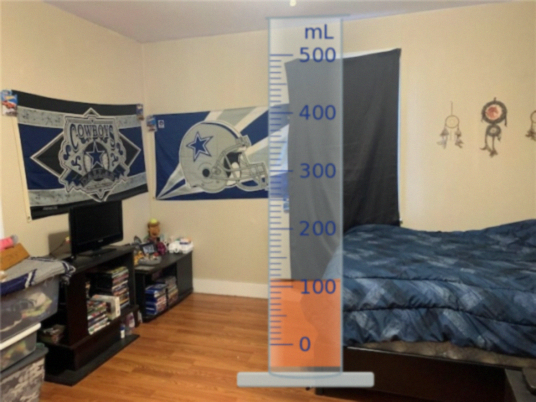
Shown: 110 mL
